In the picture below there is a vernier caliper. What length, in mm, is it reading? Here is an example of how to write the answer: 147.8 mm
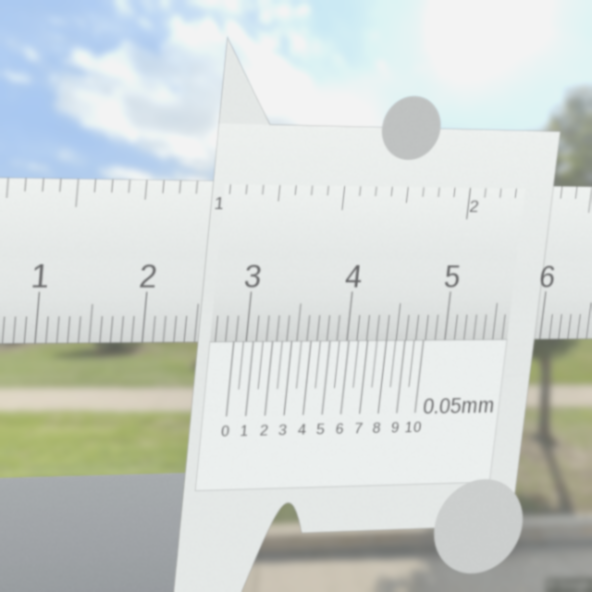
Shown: 28.8 mm
